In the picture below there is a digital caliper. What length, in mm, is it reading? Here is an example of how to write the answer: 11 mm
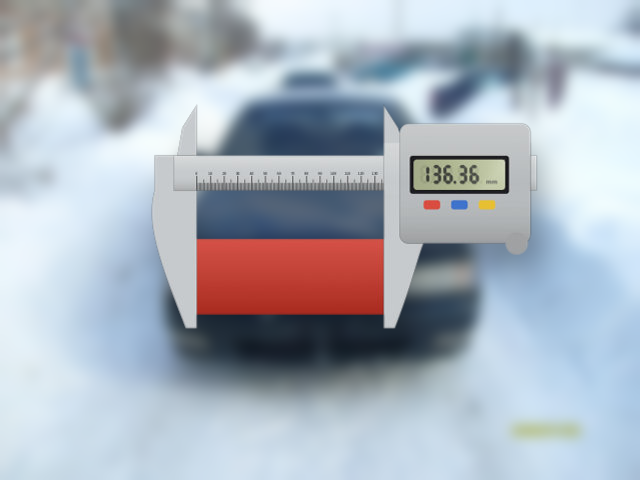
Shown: 136.36 mm
